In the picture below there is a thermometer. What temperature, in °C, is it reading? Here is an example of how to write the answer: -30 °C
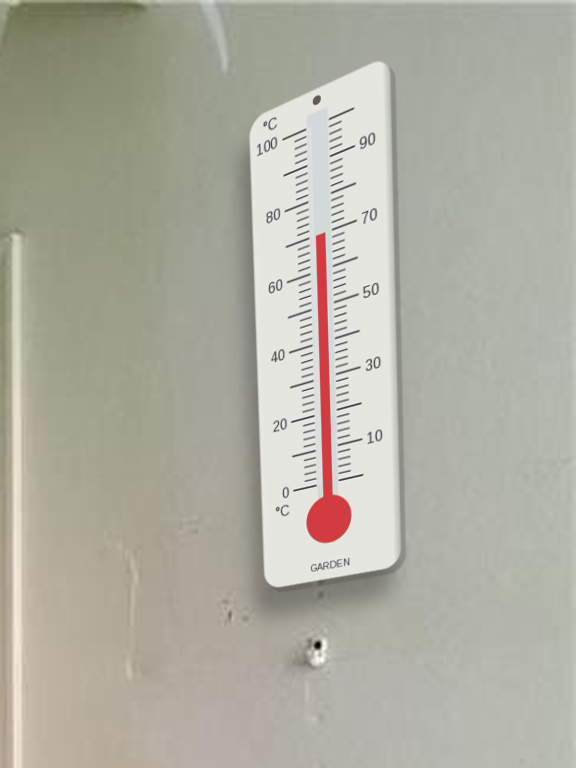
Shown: 70 °C
